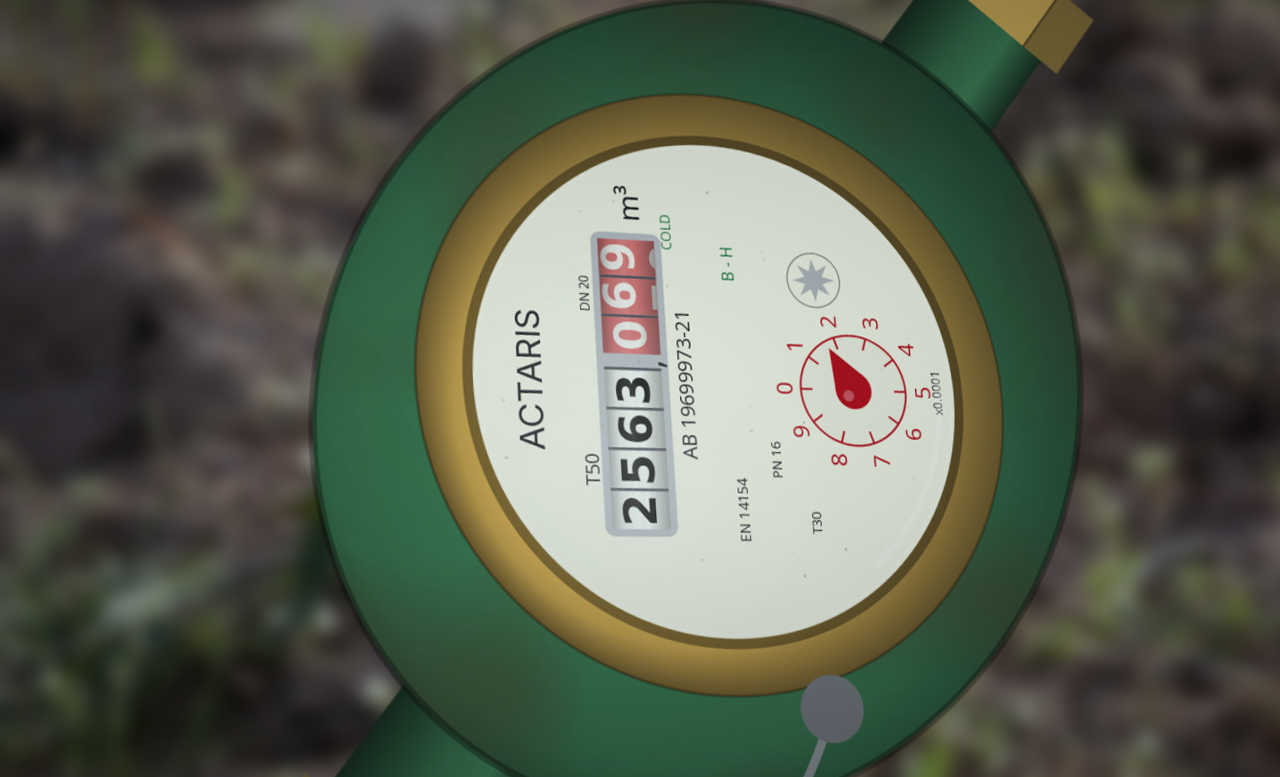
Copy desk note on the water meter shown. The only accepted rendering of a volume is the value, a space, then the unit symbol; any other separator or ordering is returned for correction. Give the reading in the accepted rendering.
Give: 2563.0691 m³
